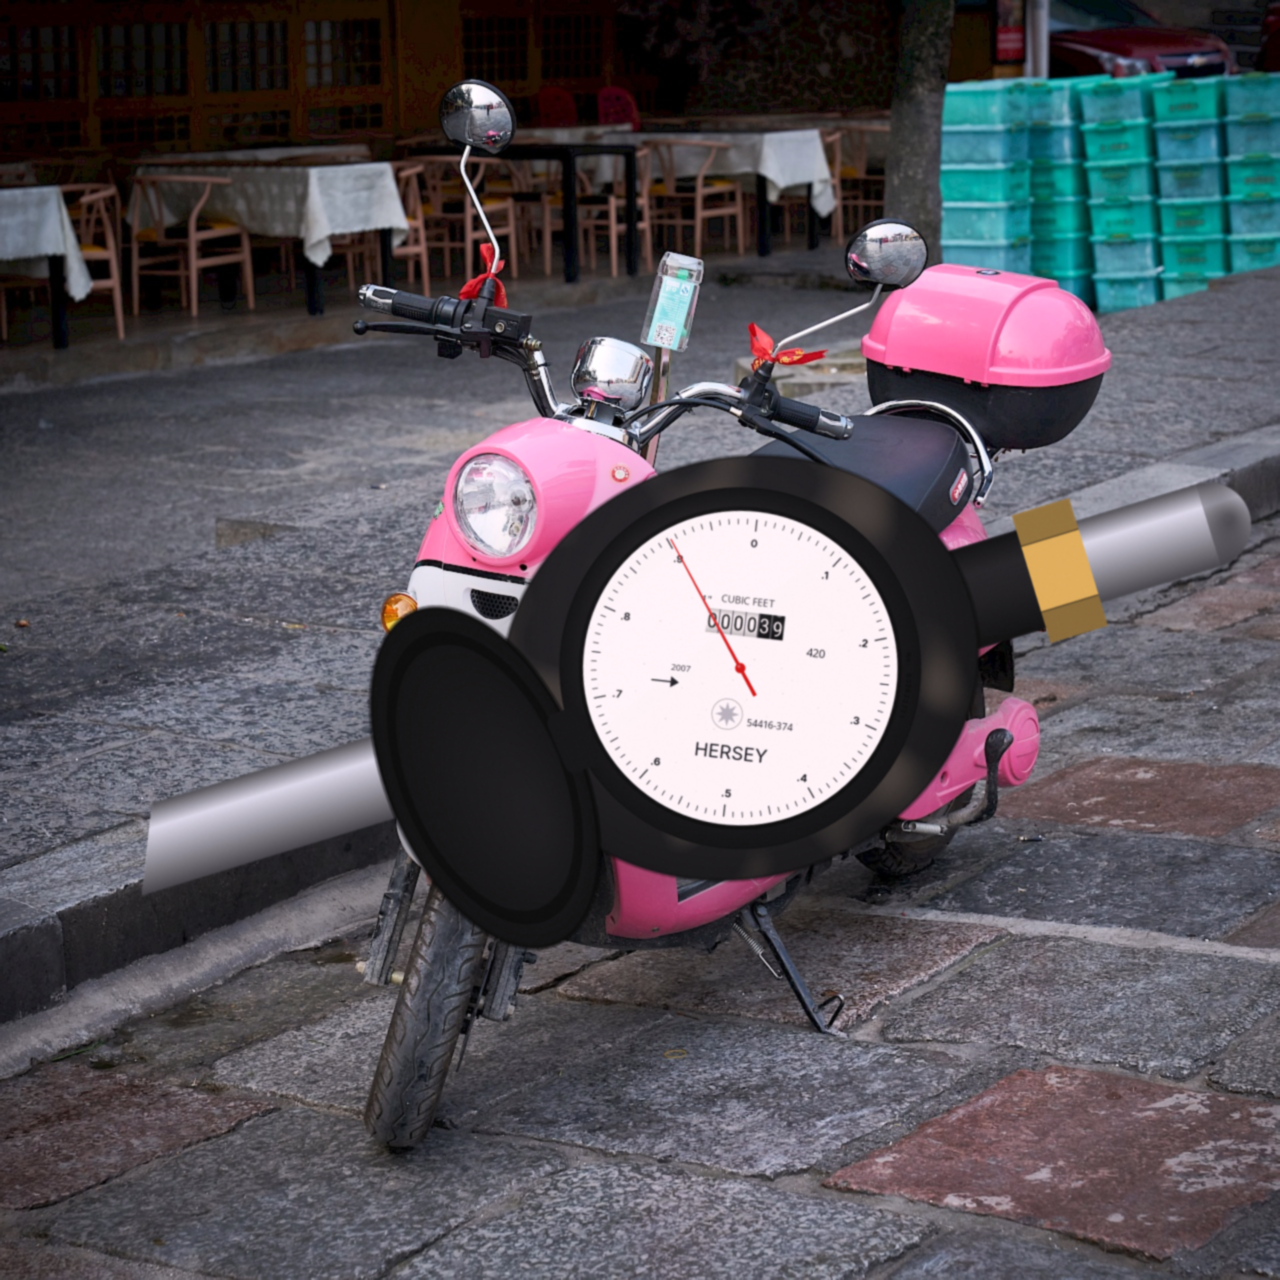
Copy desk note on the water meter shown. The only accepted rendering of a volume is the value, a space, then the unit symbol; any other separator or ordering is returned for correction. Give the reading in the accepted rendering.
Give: 38.90 ft³
